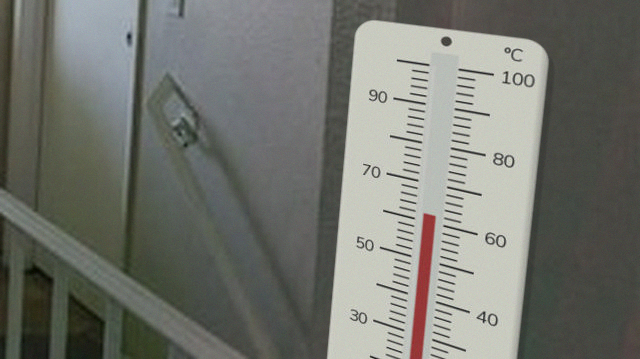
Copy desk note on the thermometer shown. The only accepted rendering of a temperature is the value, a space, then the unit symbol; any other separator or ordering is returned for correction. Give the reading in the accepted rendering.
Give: 62 °C
